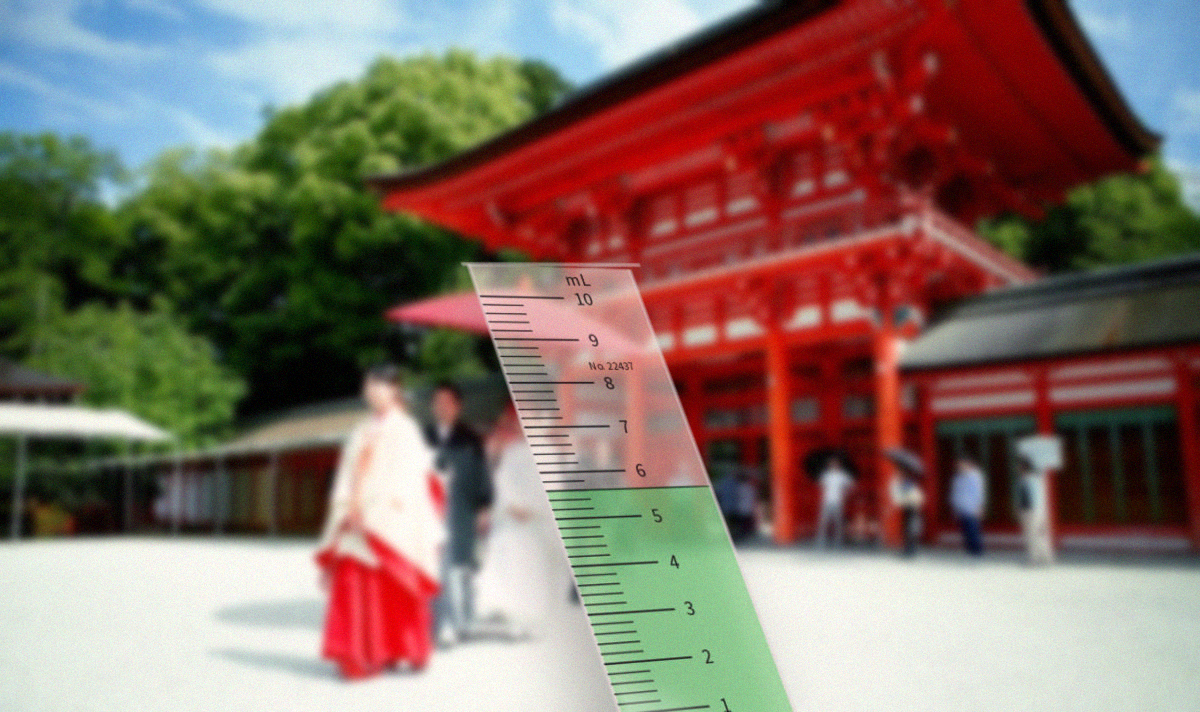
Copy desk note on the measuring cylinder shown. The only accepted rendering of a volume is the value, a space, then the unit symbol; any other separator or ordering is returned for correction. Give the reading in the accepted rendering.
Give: 5.6 mL
